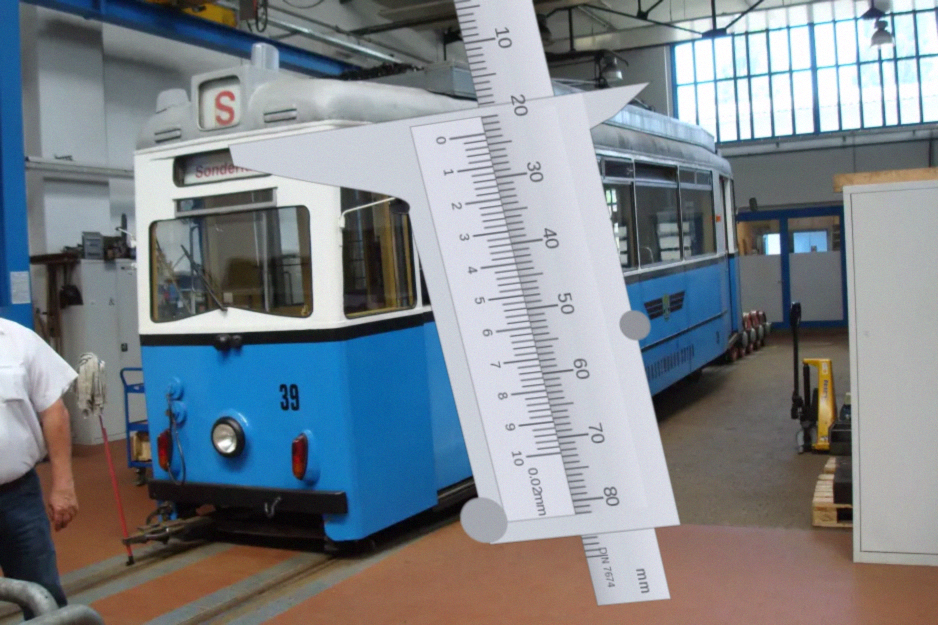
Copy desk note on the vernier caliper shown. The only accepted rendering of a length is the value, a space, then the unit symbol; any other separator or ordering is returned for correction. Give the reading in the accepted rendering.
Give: 23.4 mm
